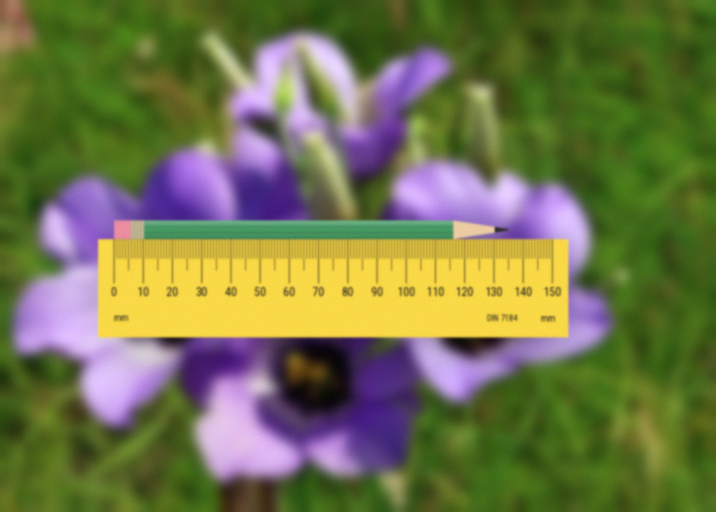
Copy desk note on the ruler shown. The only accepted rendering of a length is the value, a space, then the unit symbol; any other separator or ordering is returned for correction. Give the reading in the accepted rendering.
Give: 135 mm
